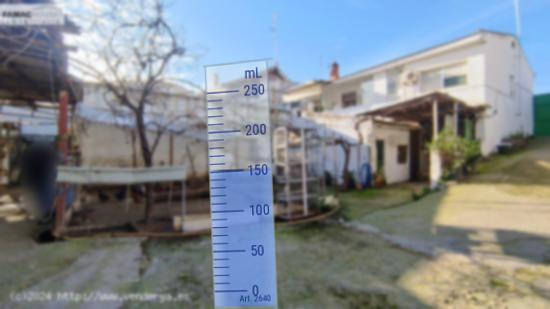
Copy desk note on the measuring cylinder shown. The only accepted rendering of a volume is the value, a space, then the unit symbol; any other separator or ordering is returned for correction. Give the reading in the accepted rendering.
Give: 150 mL
